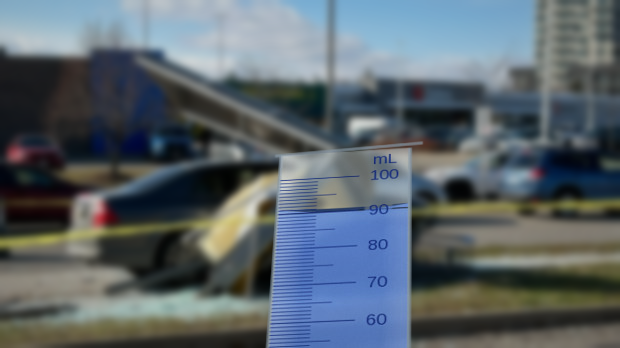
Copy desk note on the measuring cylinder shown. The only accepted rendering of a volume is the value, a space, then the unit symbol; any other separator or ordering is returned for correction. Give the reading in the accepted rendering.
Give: 90 mL
